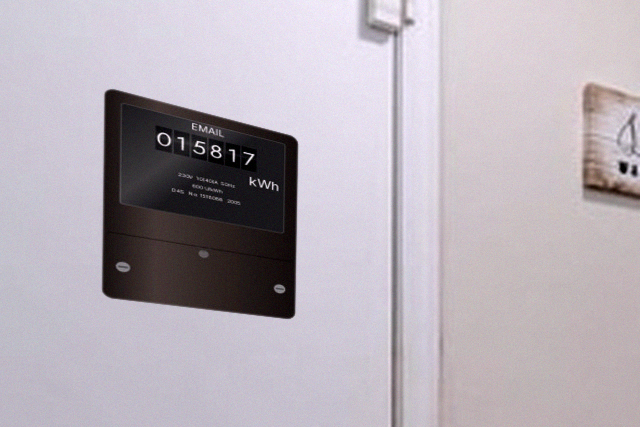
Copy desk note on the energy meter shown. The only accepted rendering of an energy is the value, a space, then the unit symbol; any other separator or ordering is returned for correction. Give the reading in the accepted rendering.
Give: 15817 kWh
